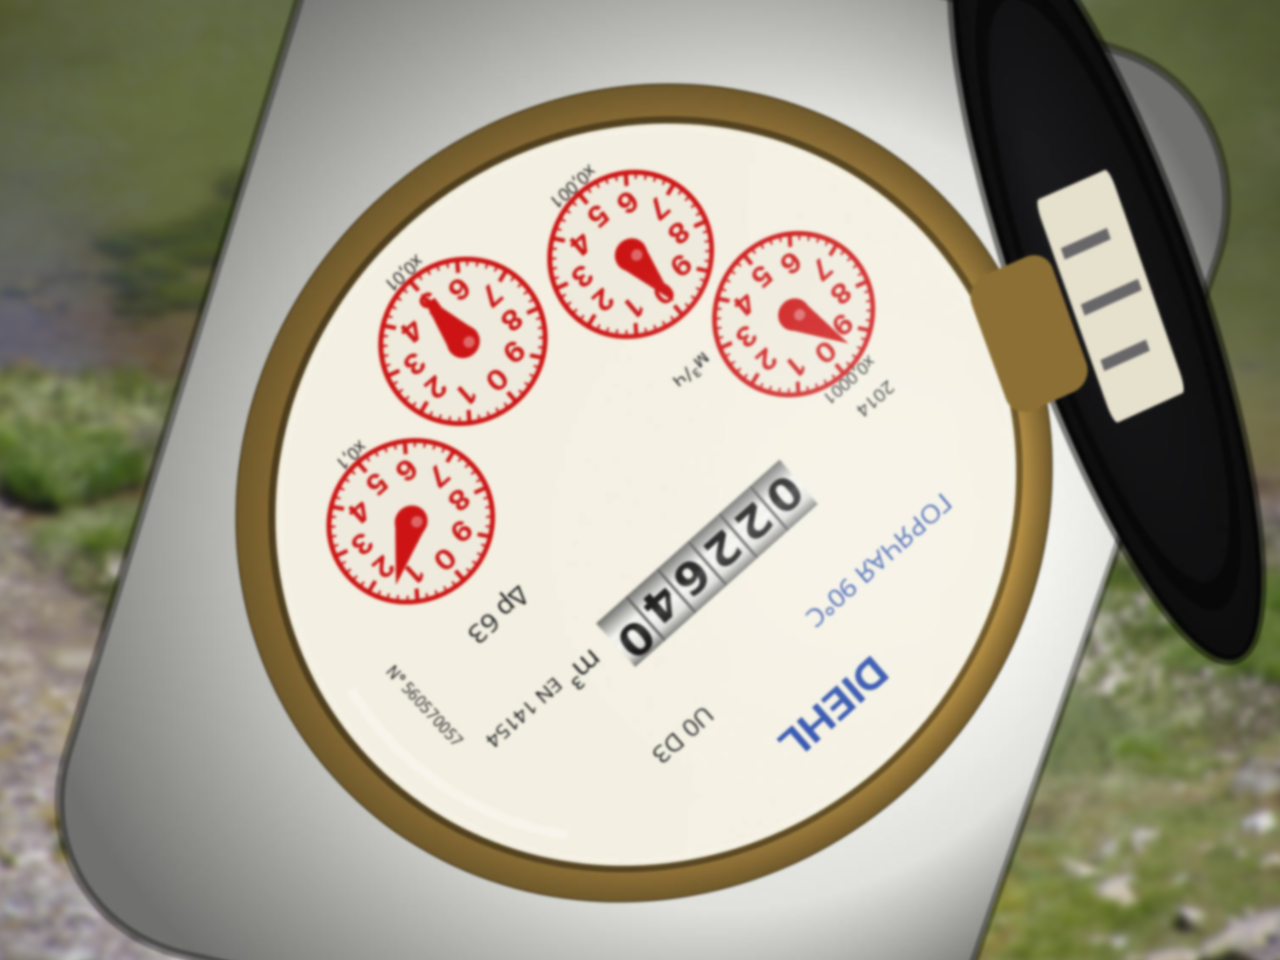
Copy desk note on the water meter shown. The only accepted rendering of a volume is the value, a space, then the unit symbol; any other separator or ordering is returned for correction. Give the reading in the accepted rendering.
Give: 22640.1499 m³
